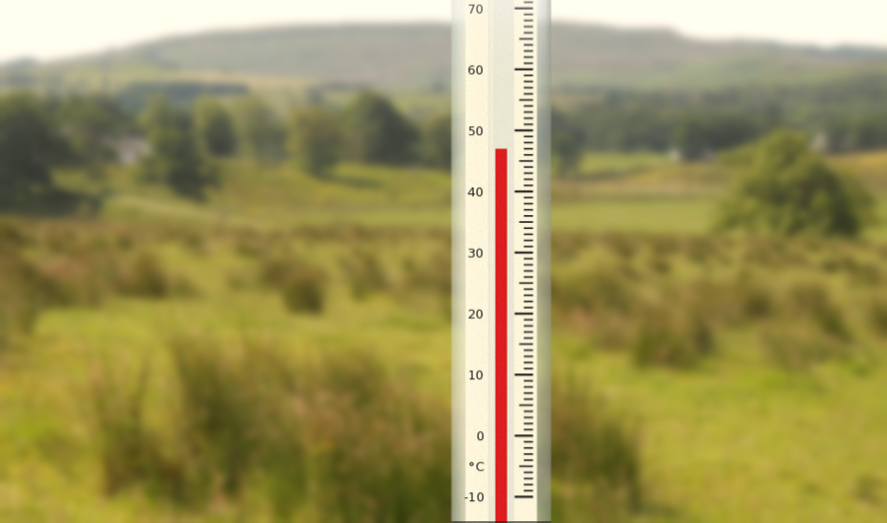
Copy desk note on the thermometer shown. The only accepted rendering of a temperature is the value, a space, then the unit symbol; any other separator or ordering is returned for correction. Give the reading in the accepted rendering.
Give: 47 °C
